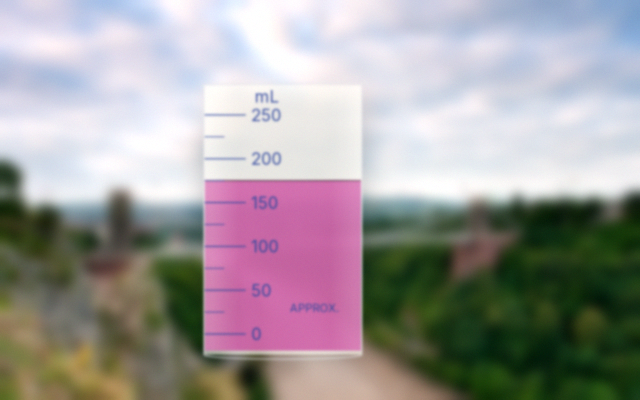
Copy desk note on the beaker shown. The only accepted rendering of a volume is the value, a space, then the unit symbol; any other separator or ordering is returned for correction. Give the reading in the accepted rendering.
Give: 175 mL
